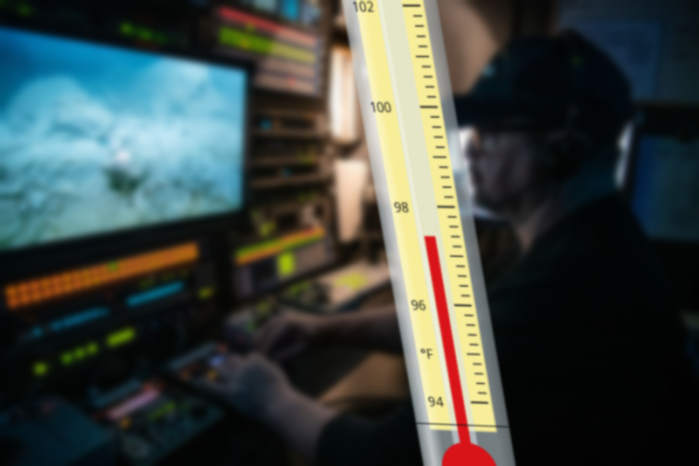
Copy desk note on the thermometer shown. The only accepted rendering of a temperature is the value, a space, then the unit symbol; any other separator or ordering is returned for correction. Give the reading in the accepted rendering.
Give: 97.4 °F
